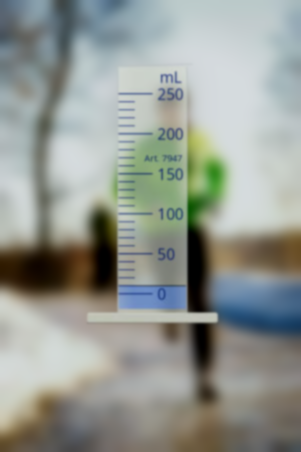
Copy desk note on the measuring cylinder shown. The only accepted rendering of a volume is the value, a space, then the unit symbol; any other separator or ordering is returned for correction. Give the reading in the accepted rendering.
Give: 10 mL
